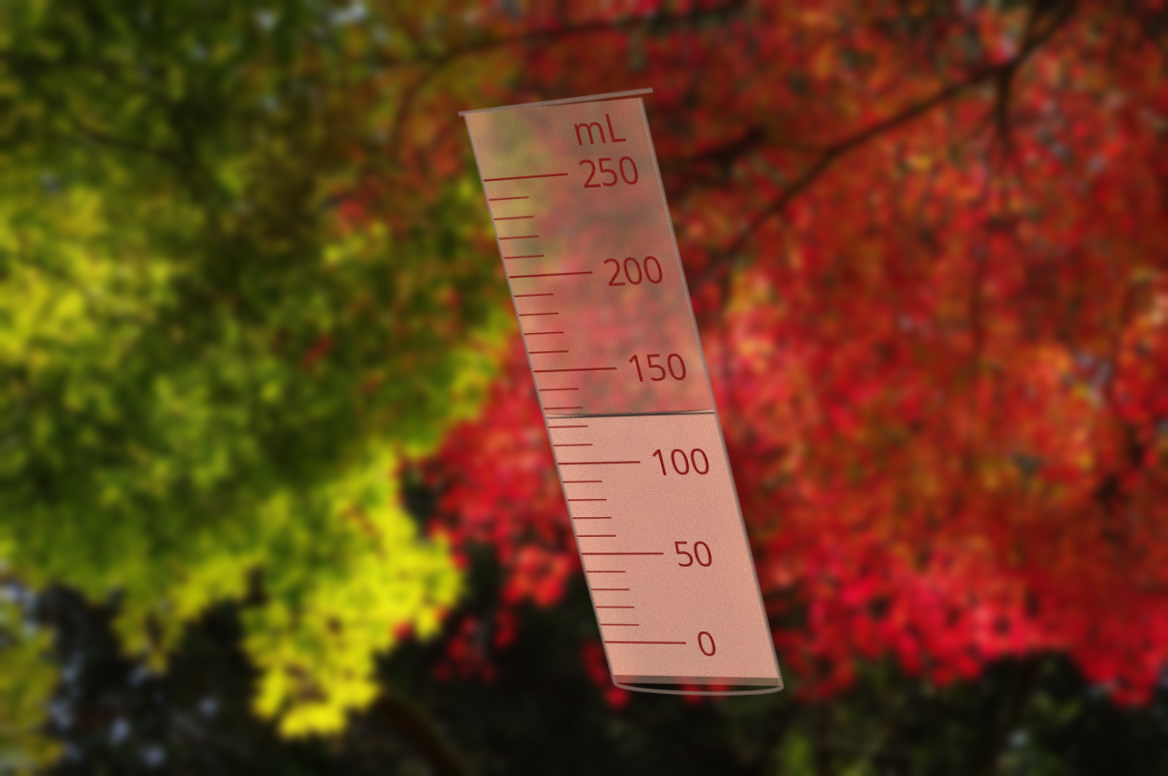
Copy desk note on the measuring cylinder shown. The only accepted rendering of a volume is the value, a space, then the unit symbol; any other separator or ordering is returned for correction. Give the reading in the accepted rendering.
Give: 125 mL
